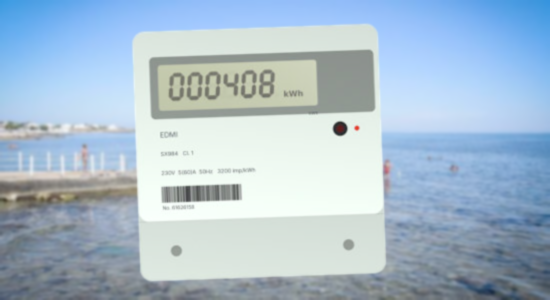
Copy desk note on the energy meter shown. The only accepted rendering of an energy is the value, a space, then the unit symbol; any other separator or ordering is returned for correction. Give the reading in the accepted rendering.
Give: 408 kWh
